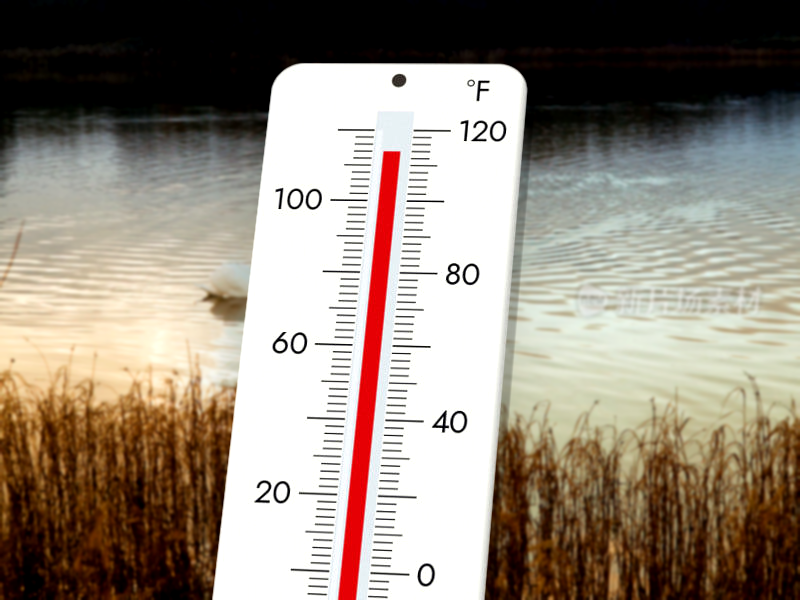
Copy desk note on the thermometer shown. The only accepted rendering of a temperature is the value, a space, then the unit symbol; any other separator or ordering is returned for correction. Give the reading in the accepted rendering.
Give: 114 °F
